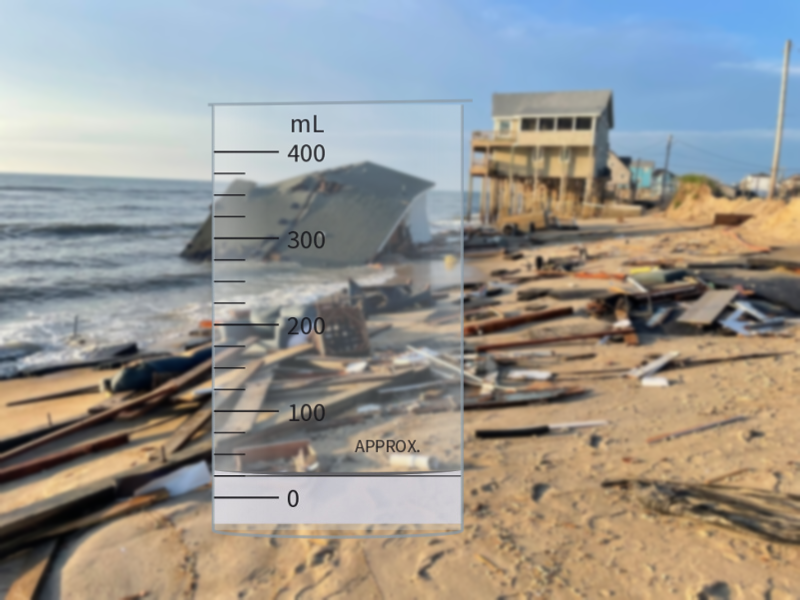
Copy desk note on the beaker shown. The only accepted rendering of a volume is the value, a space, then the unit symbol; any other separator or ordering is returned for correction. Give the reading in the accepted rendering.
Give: 25 mL
